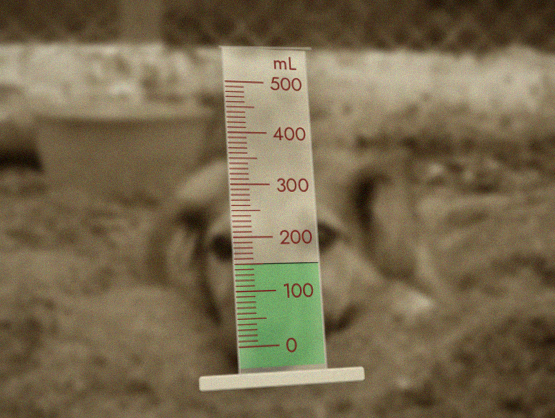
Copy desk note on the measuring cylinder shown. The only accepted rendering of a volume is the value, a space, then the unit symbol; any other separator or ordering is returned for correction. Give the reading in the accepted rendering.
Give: 150 mL
